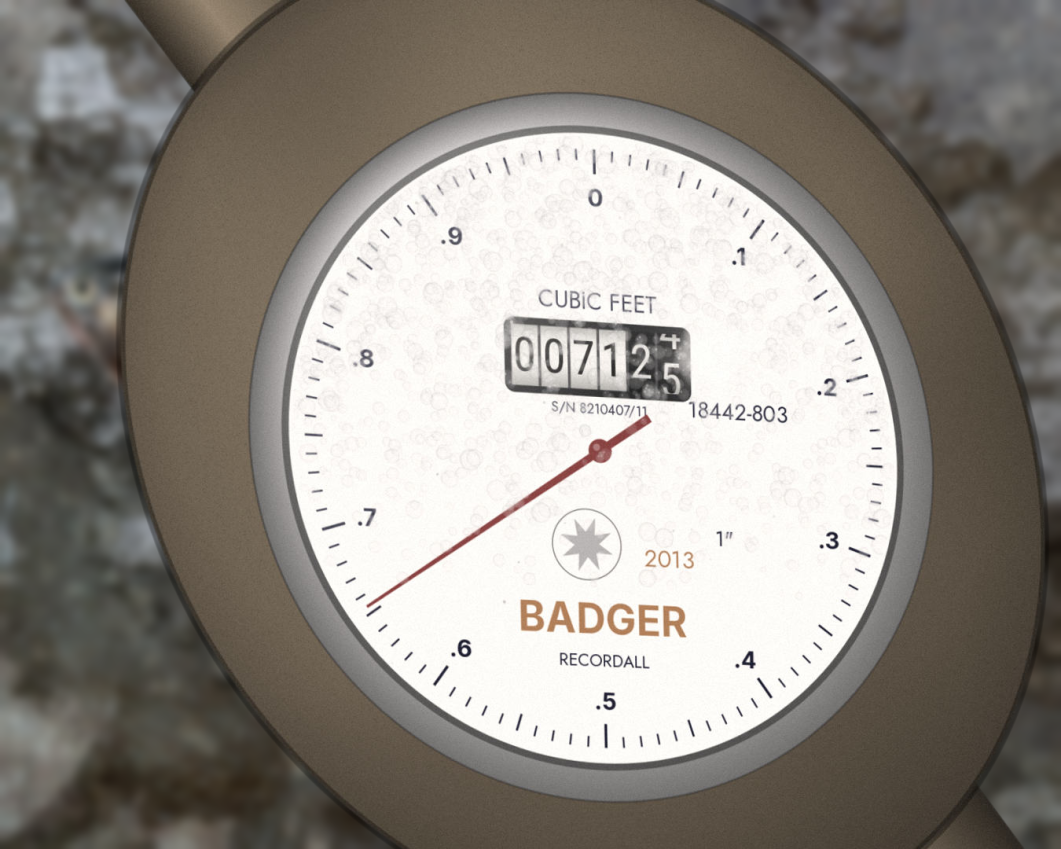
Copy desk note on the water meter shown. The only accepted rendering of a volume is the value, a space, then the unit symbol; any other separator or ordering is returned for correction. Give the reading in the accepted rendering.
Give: 7124.65 ft³
